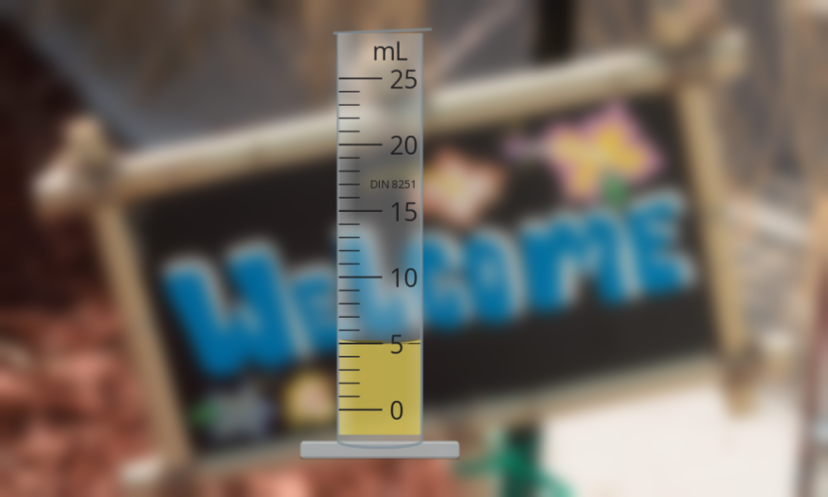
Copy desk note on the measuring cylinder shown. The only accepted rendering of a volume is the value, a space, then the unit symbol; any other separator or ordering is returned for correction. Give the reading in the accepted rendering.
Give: 5 mL
